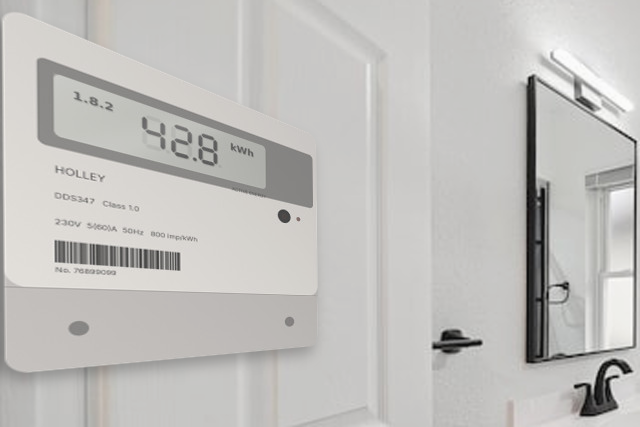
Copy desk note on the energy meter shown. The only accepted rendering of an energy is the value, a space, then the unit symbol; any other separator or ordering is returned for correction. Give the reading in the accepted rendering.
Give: 42.8 kWh
